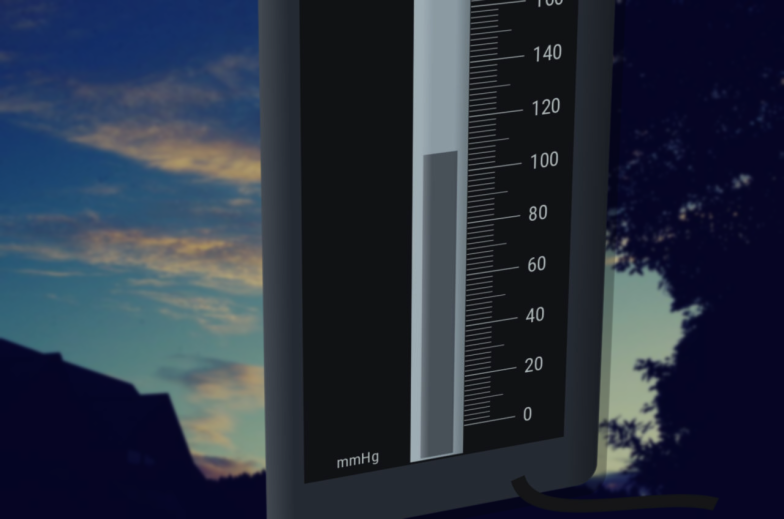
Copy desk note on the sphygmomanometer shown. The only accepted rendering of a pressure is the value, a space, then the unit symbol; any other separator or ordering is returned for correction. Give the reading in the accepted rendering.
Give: 108 mmHg
